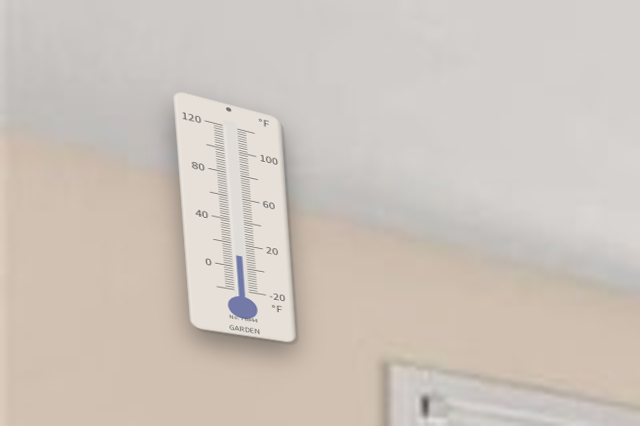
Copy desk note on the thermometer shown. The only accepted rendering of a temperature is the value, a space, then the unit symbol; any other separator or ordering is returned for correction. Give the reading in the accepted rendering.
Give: 10 °F
